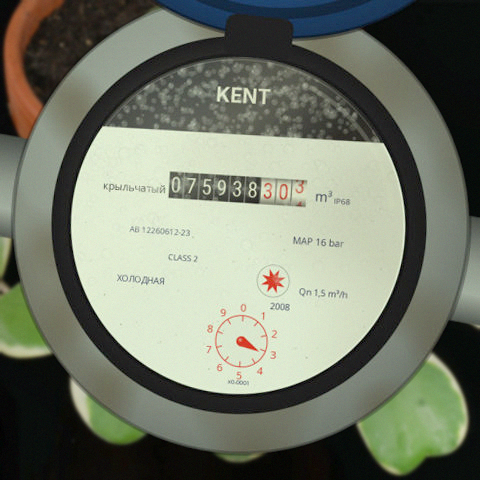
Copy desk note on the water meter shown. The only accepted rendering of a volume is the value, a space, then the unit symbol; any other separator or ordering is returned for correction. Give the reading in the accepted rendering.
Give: 75938.3033 m³
